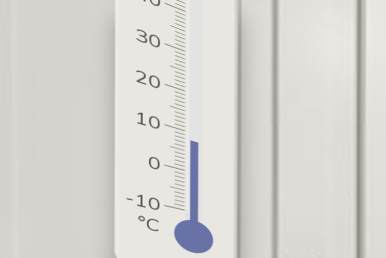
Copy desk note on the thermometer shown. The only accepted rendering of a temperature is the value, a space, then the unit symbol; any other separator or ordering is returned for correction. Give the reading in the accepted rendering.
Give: 8 °C
